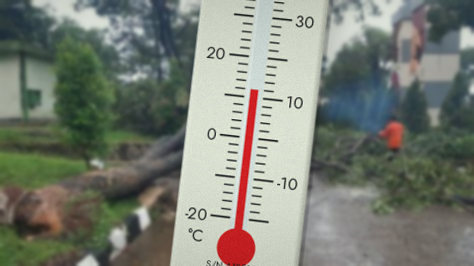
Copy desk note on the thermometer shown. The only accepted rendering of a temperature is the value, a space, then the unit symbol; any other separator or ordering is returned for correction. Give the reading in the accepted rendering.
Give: 12 °C
